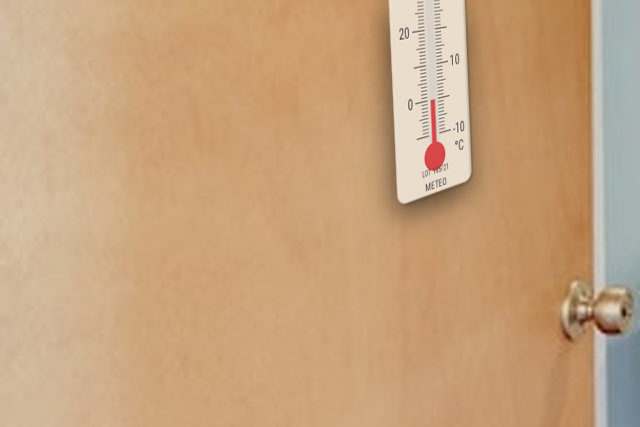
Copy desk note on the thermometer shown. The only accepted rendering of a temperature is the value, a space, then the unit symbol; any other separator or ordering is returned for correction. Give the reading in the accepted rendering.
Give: 0 °C
